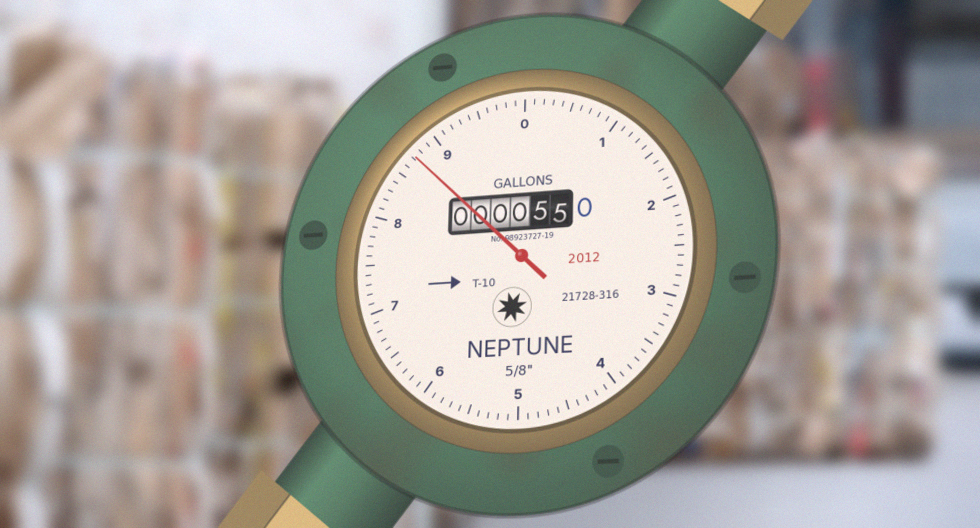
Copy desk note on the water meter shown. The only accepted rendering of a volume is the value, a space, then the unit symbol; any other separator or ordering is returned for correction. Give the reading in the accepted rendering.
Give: 548.7 gal
